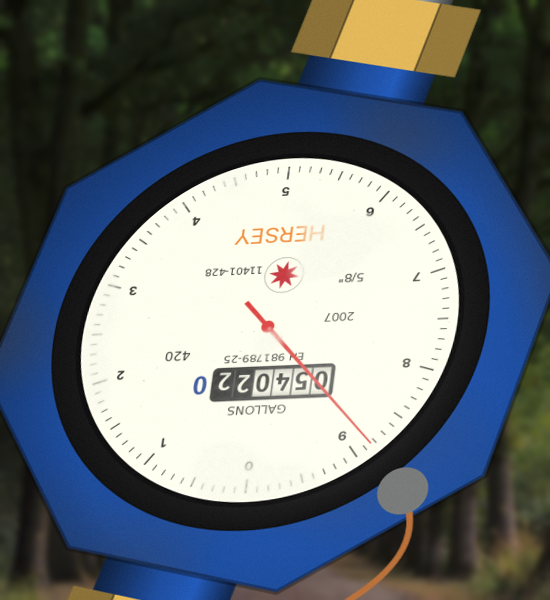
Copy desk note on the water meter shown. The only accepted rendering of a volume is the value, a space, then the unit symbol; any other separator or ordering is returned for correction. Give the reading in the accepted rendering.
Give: 540218.8 gal
